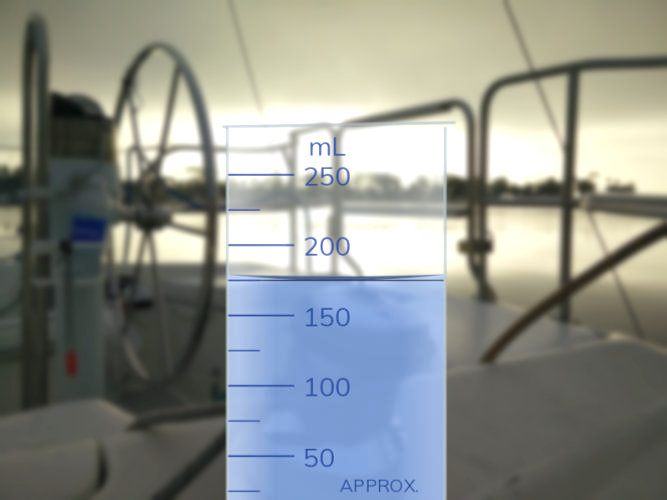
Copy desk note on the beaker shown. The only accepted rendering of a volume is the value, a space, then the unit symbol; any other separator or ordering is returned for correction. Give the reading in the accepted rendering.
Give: 175 mL
